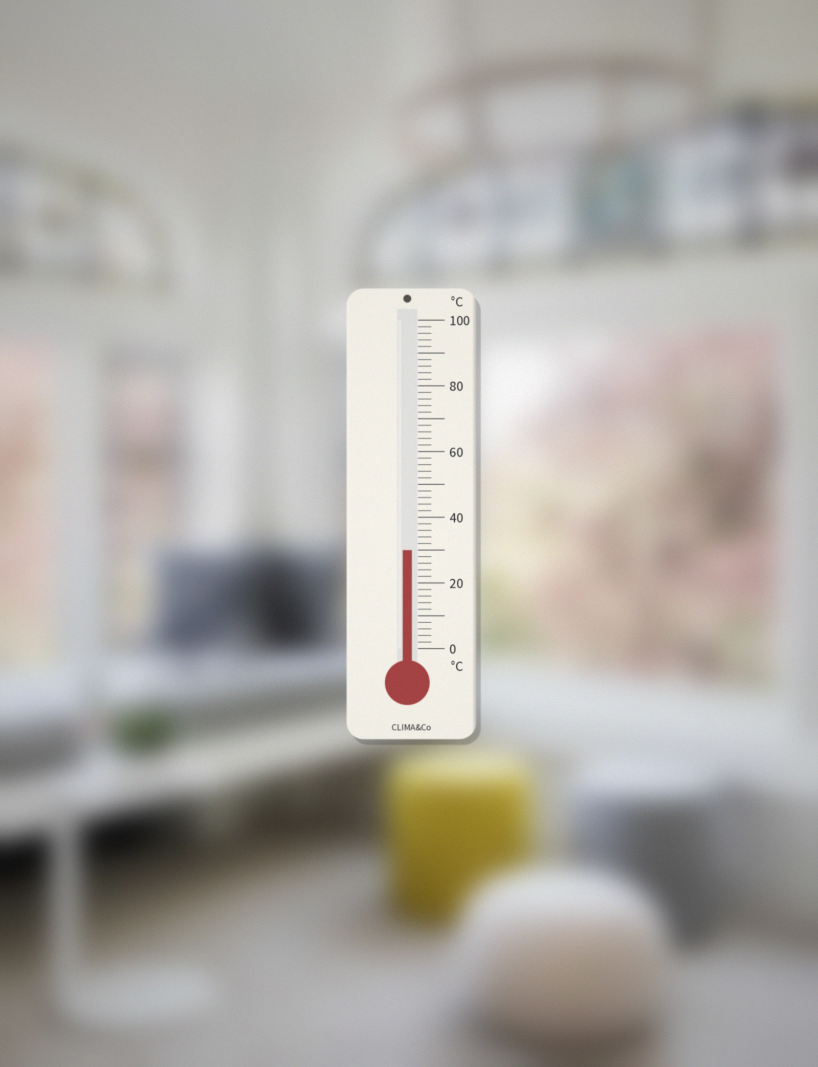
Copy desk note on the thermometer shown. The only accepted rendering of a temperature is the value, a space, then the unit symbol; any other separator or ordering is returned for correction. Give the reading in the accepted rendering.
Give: 30 °C
